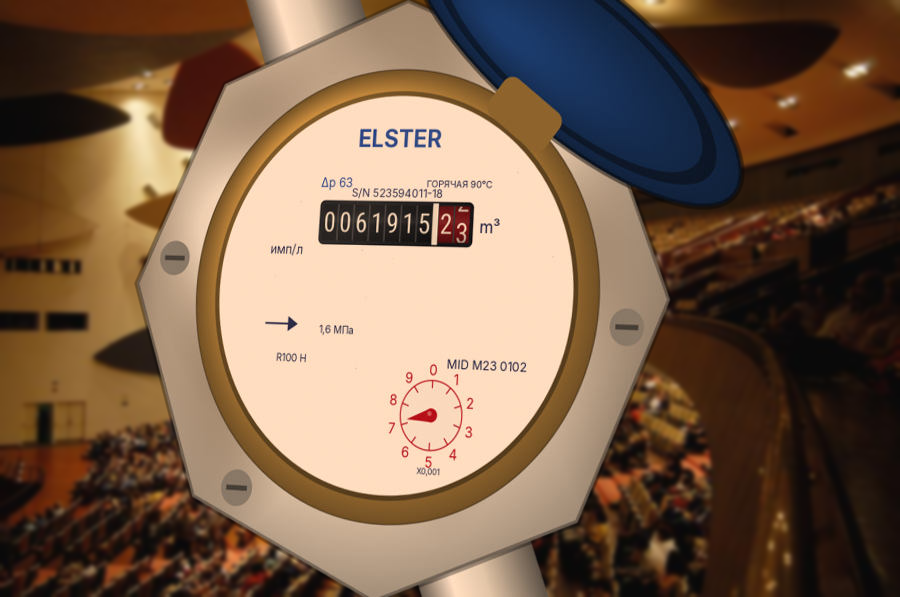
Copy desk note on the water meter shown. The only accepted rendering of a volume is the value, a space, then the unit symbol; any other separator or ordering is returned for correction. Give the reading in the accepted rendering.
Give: 61915.227 m³
